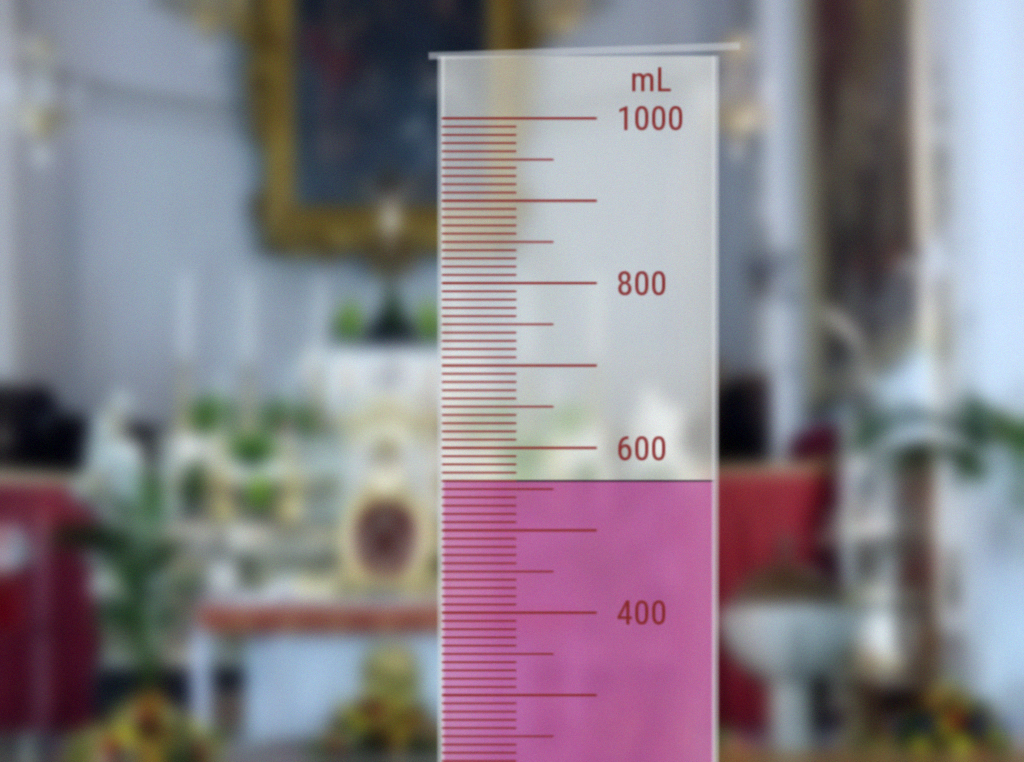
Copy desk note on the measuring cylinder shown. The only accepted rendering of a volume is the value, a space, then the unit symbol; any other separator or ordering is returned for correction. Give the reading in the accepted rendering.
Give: 560 mL
